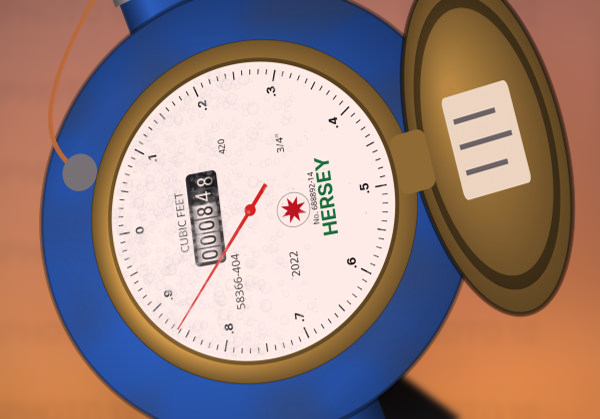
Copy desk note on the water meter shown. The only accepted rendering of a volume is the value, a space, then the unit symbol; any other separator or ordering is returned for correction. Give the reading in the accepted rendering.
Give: 847.86 ft³
